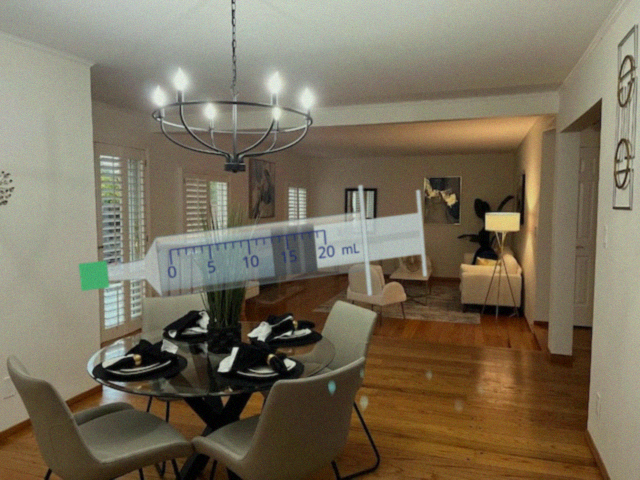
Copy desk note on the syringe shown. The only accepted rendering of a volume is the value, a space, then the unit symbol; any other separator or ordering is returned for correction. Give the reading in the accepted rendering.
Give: 13 mL
